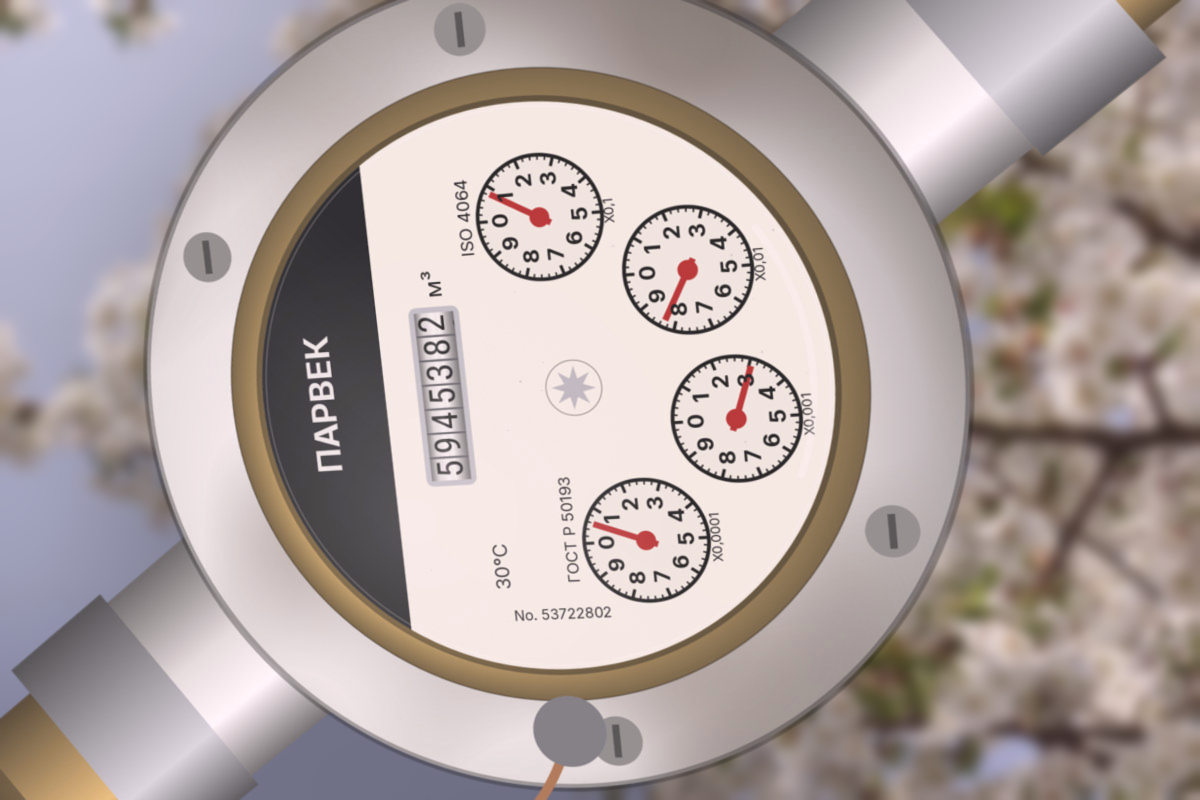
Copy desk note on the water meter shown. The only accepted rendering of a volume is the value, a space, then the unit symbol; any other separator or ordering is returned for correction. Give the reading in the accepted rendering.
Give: 5945382.0830 m³
